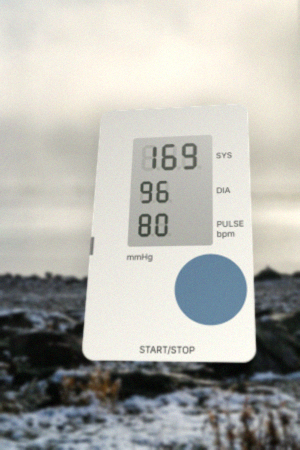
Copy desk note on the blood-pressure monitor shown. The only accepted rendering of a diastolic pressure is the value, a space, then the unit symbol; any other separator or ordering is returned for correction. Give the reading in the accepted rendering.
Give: 96 mmHg
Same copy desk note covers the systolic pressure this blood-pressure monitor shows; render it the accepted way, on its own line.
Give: 169 mmHg
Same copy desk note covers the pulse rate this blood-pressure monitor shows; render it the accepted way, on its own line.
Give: 80 bpm
